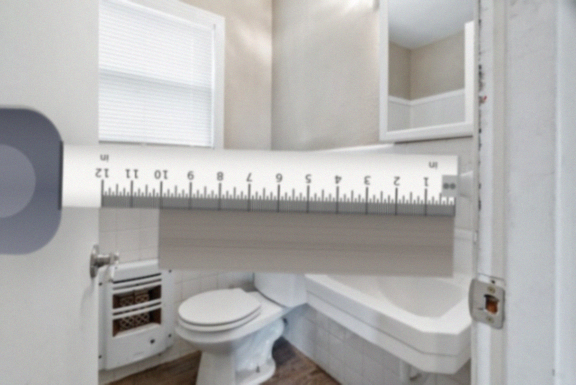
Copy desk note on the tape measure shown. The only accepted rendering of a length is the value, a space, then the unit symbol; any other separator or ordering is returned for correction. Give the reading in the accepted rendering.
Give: 10 in
